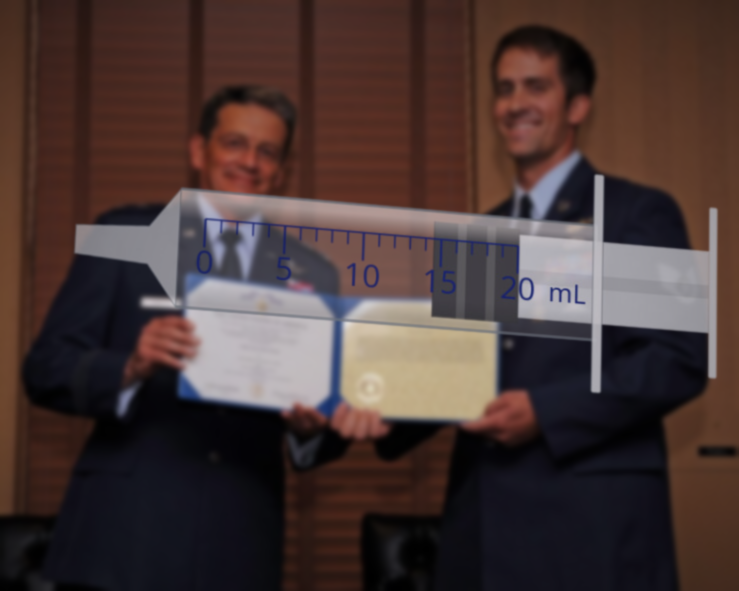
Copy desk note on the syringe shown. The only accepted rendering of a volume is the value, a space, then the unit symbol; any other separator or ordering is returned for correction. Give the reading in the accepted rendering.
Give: 14.5 mL
